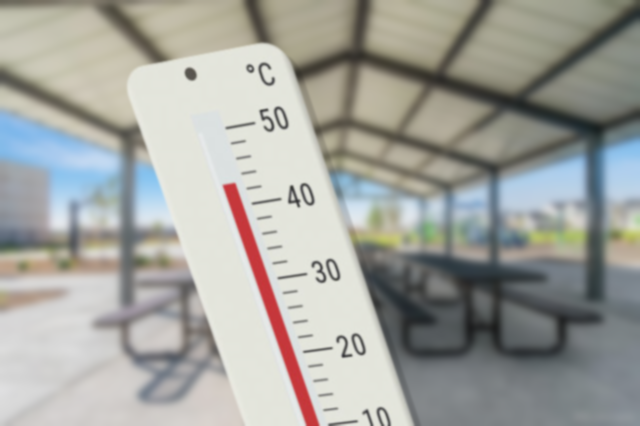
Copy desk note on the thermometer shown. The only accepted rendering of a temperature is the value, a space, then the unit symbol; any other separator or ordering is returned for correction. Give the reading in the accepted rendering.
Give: 43 °C
